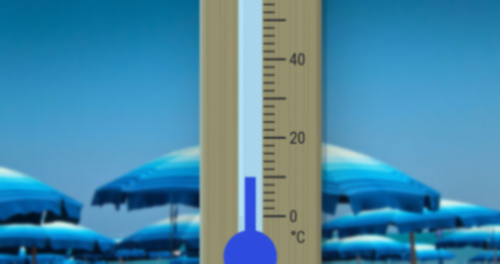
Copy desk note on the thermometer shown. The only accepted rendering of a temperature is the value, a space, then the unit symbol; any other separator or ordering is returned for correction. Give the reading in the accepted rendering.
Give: 10 °C
